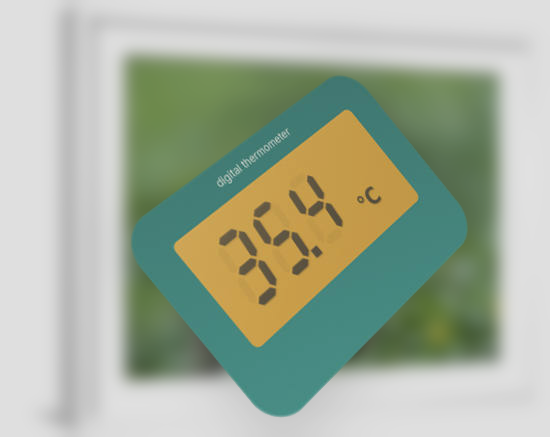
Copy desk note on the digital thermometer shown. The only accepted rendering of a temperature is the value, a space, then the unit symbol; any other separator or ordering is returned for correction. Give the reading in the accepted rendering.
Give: 35.4 °C
